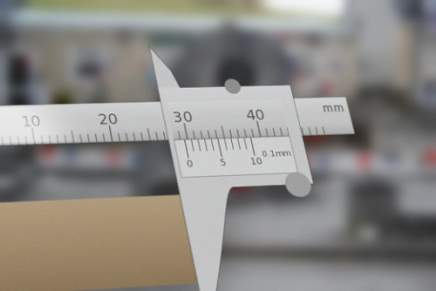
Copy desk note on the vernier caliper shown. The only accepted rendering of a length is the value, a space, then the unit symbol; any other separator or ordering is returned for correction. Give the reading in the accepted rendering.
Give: 29.6 mm
